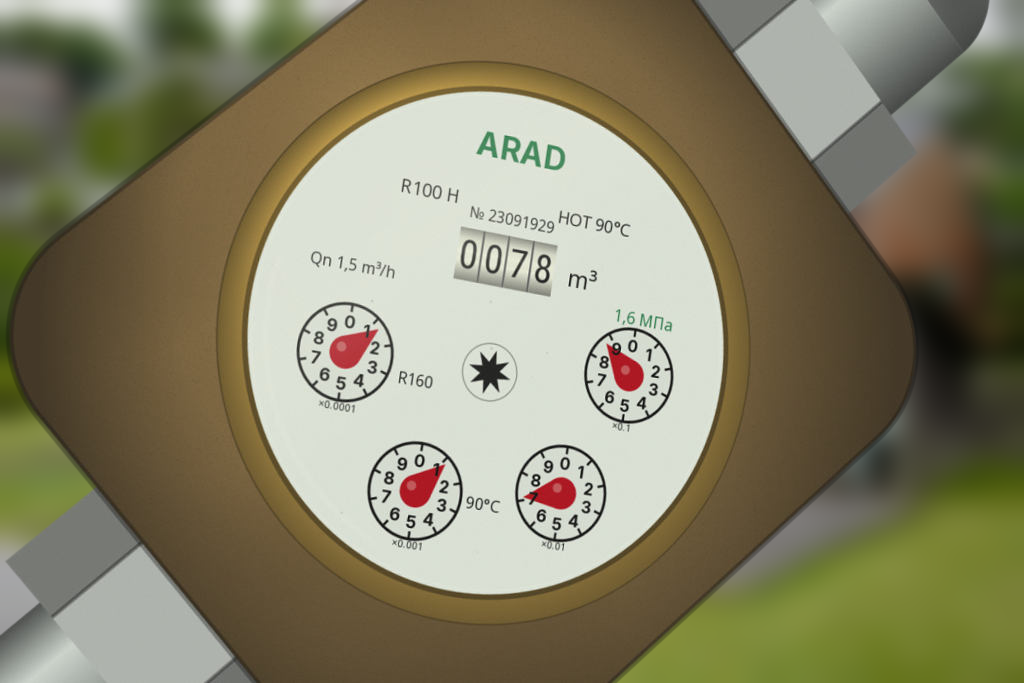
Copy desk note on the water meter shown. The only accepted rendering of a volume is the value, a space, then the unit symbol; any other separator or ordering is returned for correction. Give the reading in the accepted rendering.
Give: 78.8711 m³
